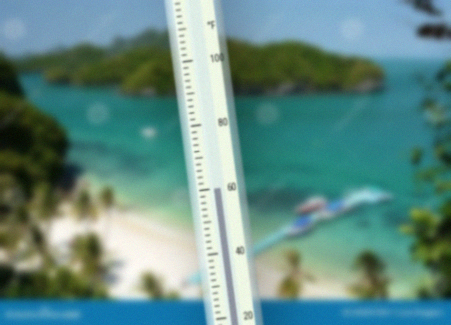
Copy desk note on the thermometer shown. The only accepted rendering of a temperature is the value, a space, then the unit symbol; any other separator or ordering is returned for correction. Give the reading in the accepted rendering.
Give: 60 °F
